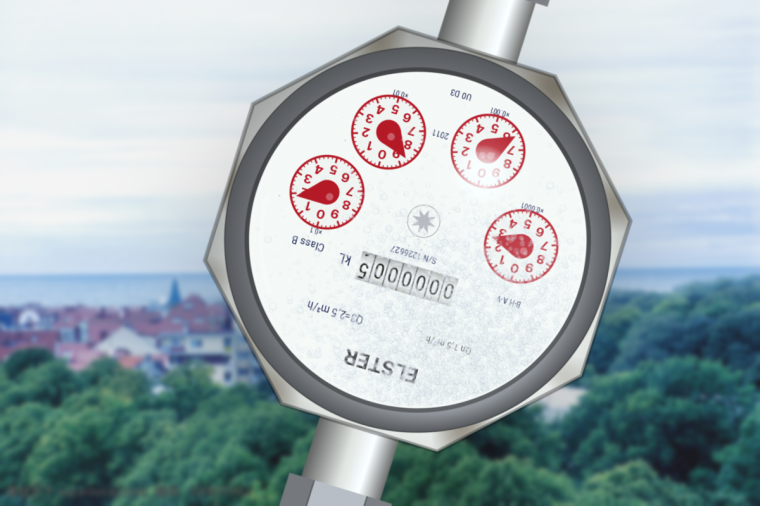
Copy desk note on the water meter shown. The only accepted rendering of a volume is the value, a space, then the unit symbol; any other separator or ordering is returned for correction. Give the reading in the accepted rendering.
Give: 5.1862 kL
